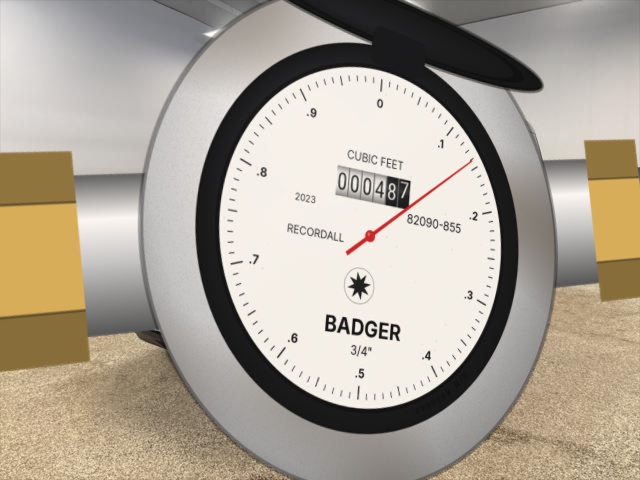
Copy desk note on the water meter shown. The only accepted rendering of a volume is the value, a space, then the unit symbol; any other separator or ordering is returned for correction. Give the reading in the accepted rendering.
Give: 487.14 ft³
